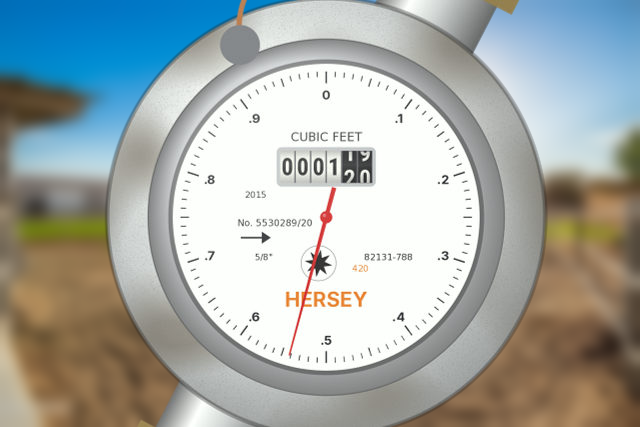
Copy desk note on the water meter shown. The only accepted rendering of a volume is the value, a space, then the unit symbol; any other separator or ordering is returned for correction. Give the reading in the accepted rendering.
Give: 119.54 ft³
